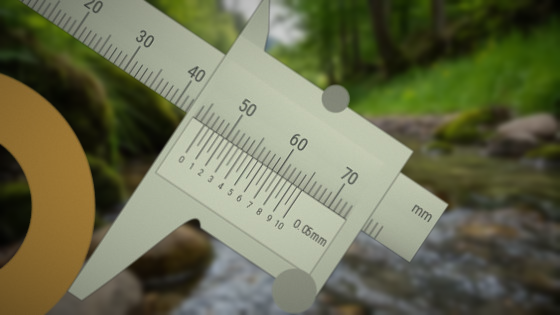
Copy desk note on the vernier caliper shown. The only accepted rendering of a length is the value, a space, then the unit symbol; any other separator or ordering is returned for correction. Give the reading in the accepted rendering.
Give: 45.8 mm
